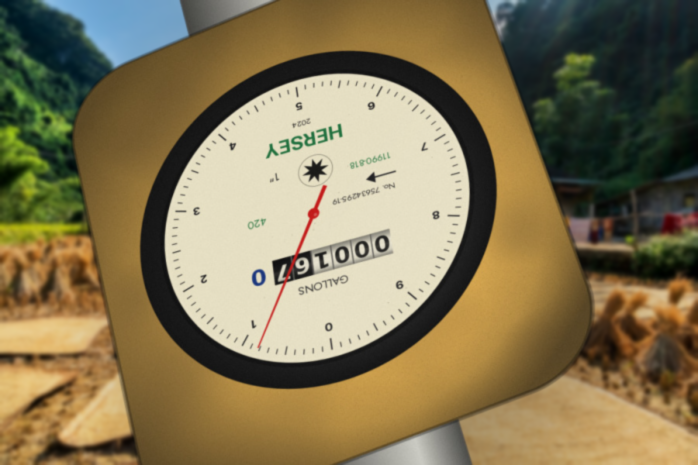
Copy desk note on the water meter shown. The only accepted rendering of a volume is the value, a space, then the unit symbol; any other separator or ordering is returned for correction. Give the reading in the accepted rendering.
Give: 1670.8 gal
